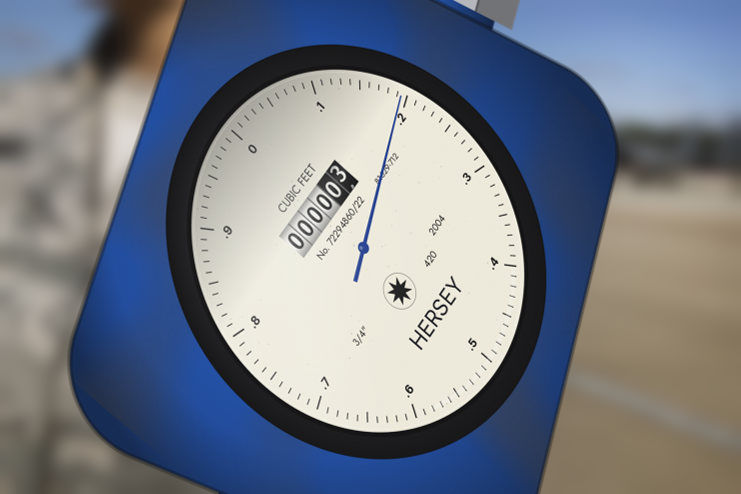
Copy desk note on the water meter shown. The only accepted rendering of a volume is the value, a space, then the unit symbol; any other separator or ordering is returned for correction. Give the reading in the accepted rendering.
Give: 3.19 ft³
